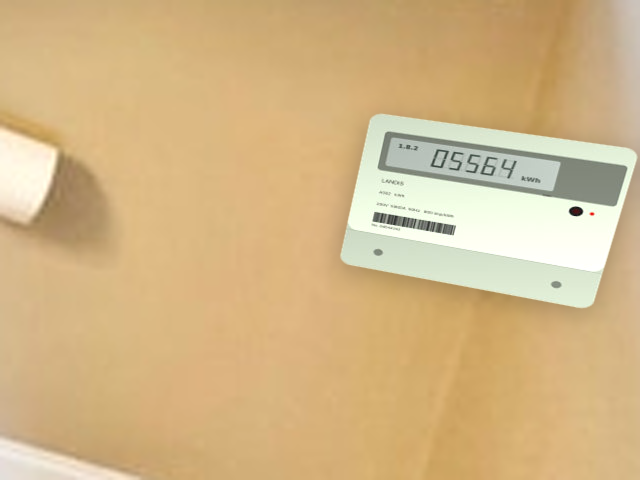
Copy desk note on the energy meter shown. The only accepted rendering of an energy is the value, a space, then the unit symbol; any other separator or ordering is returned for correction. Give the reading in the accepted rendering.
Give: 5564 kWh
